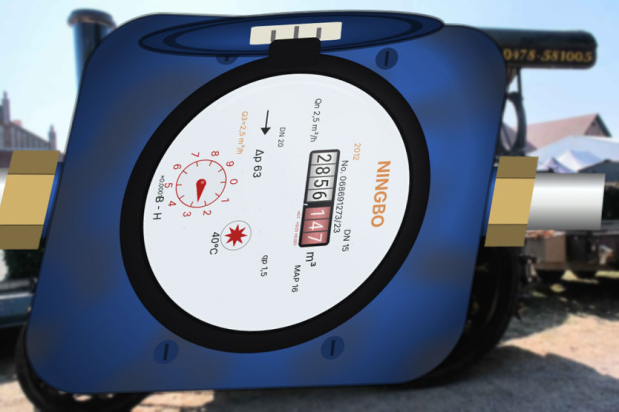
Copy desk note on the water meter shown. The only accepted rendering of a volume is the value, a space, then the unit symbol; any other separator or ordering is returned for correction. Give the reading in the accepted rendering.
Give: 2856.1472 m³
